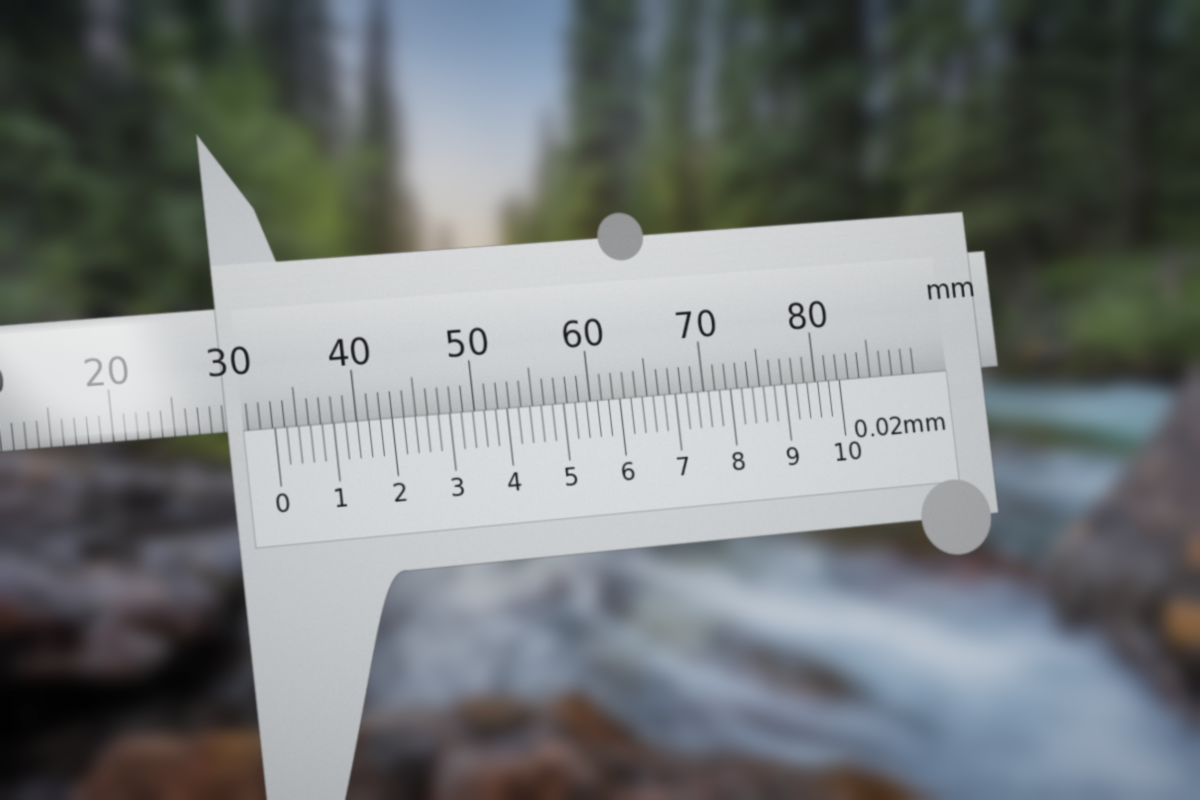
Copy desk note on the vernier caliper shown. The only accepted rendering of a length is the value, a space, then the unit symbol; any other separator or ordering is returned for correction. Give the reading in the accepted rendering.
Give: 33.2 mm
